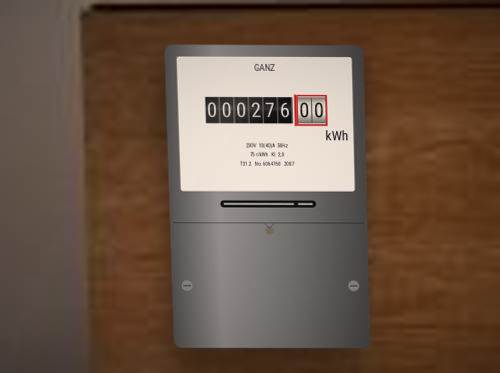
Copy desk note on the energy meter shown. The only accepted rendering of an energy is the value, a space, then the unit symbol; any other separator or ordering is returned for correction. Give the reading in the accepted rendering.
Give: 276.00 kWh
